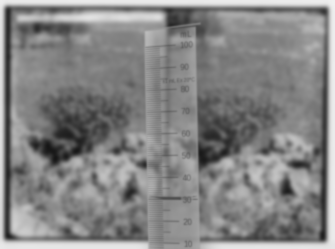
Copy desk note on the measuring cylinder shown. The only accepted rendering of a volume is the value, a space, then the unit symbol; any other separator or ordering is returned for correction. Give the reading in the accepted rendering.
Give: 30 mL
